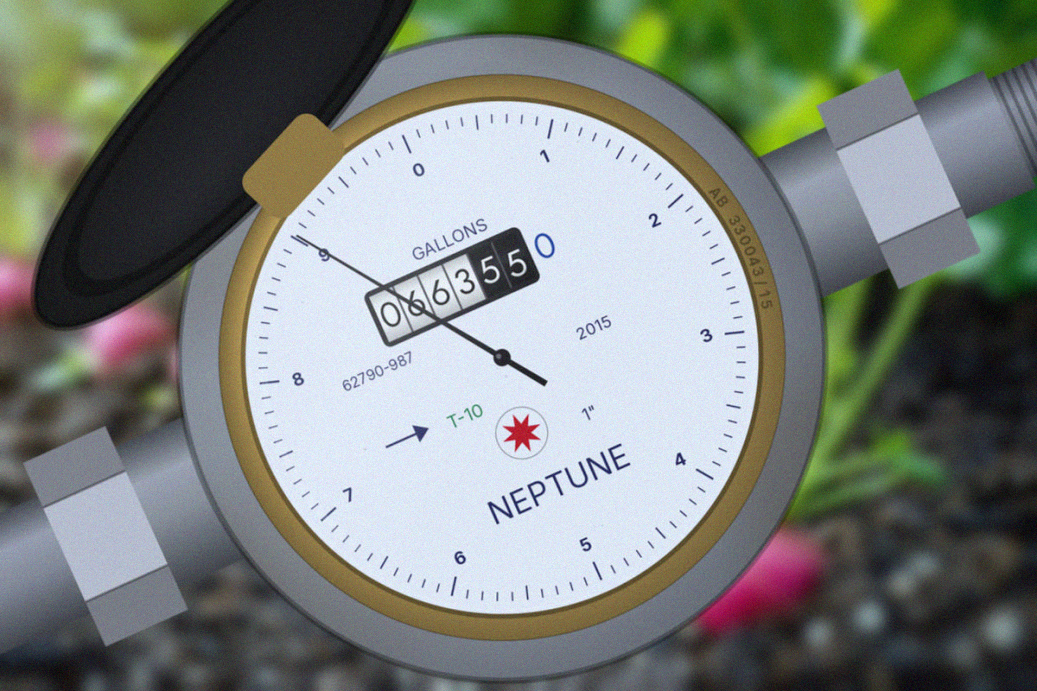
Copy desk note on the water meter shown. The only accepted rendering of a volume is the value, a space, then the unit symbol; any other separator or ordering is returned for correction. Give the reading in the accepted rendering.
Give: 663549.0 gal
